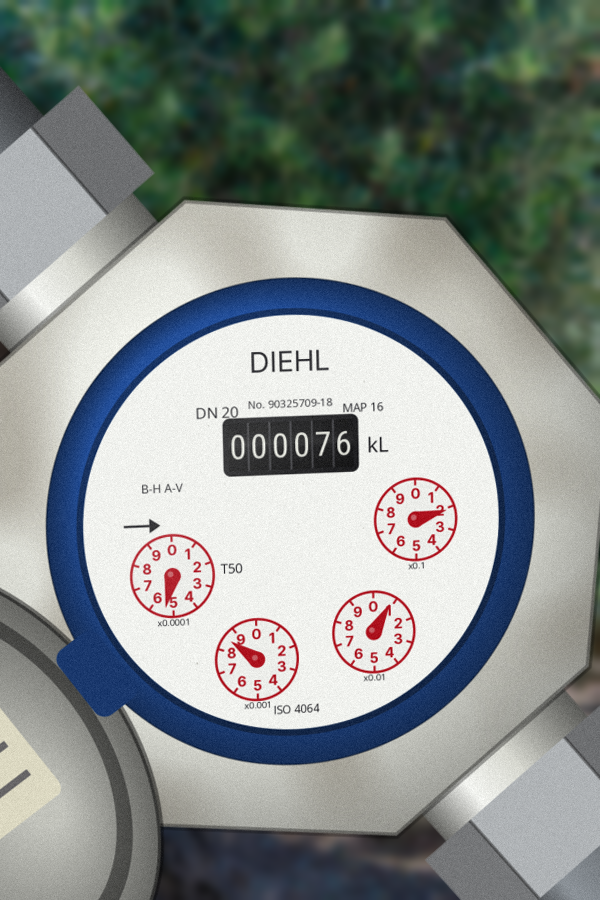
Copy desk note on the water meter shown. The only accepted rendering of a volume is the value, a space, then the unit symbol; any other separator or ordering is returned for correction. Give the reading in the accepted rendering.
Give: 76.2085 kL
